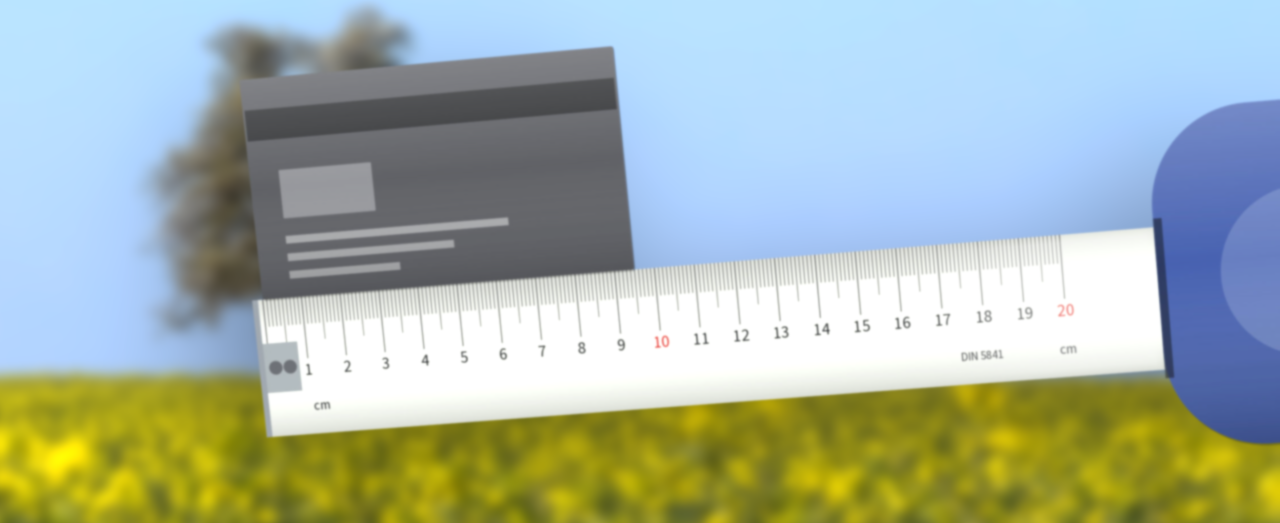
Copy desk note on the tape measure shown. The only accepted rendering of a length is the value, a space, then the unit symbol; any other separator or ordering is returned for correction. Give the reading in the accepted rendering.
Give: 9.5 cm
